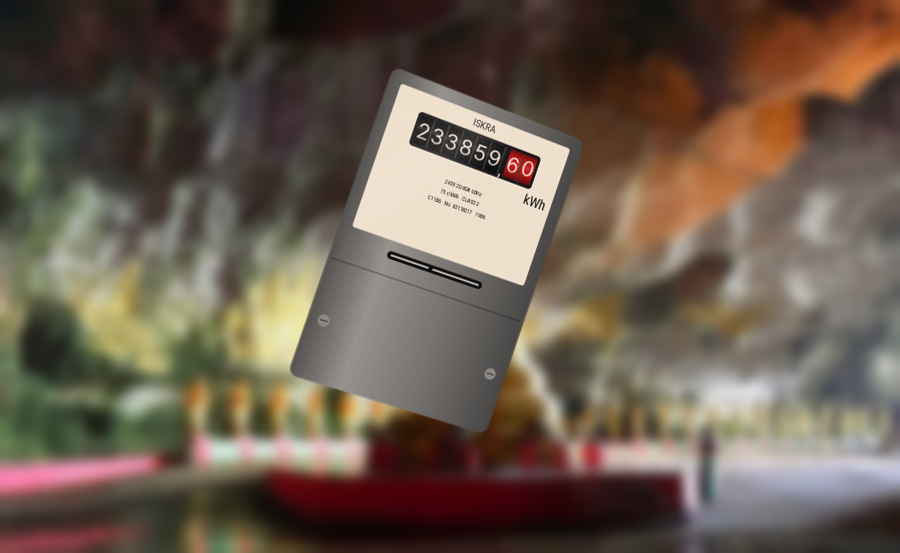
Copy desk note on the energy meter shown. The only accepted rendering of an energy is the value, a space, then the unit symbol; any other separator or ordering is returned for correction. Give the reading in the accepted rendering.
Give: 233859.60 kWh
